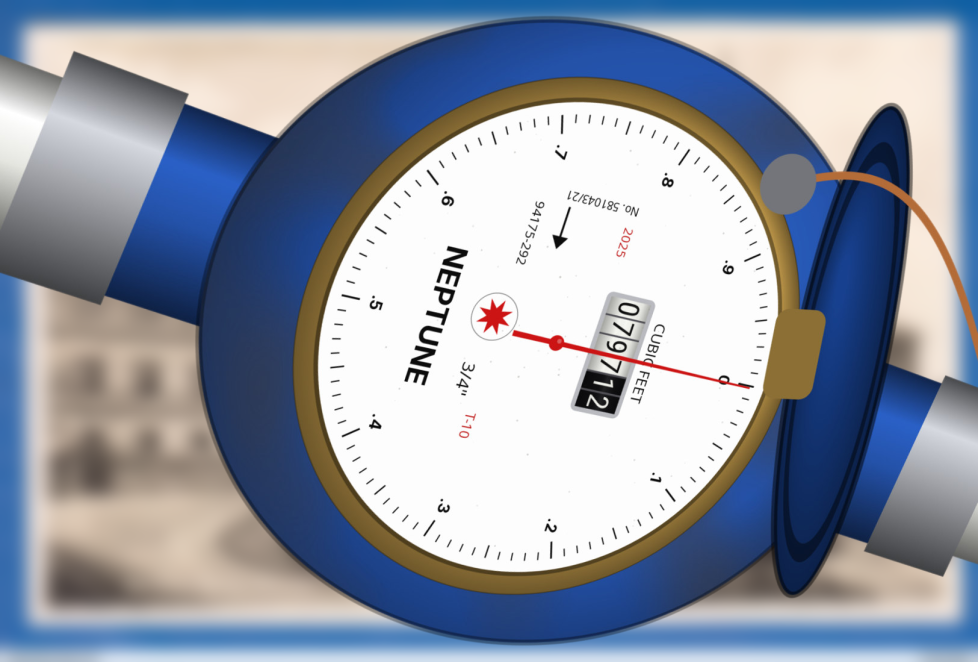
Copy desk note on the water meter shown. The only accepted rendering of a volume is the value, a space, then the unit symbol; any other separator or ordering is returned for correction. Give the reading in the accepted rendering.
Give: 79712.00 ft³
